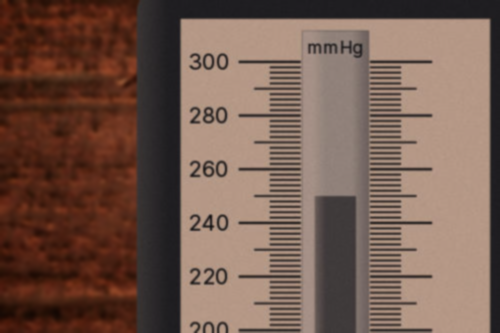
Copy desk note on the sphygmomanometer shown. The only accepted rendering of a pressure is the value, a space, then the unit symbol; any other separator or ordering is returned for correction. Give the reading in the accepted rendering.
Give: 250 mmHg
